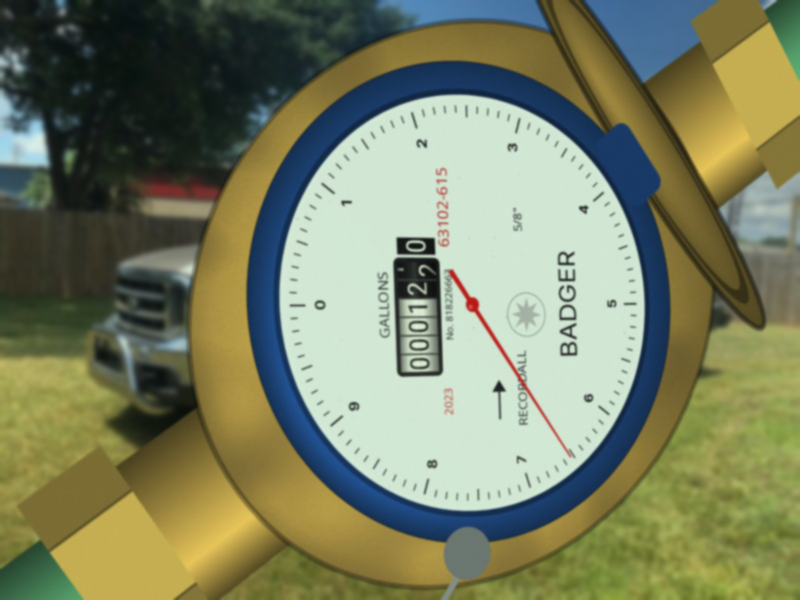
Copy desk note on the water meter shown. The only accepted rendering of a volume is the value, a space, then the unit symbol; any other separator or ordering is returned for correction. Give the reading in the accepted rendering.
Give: 1216.5 gal
